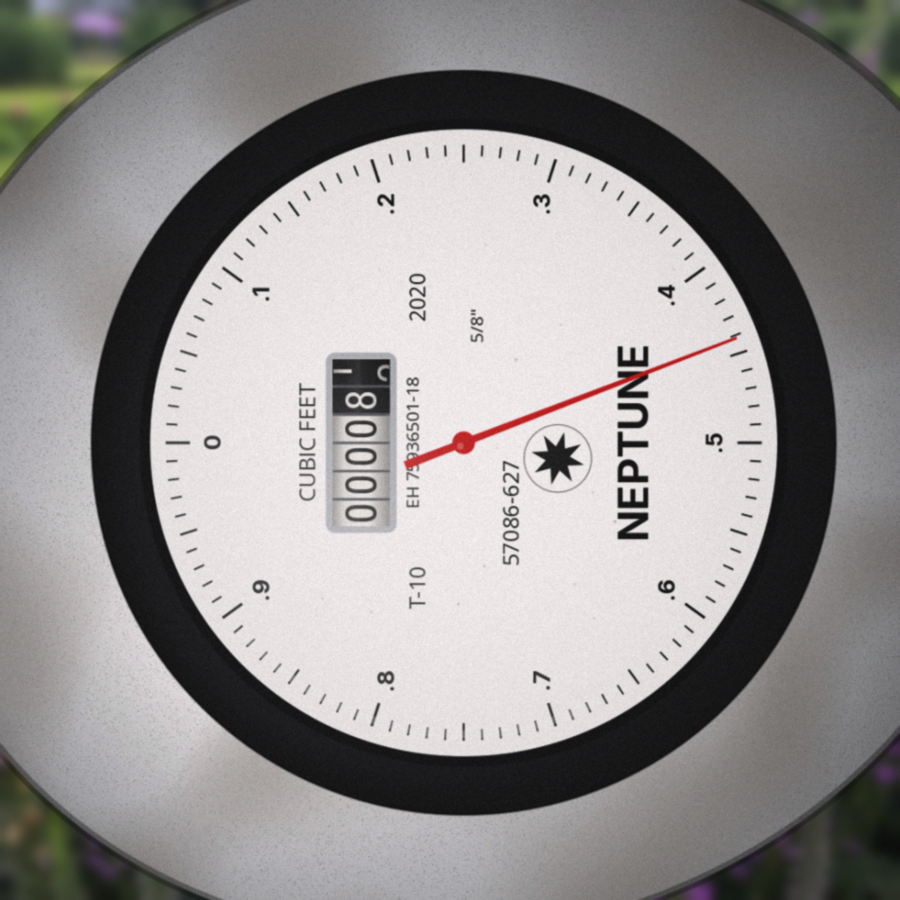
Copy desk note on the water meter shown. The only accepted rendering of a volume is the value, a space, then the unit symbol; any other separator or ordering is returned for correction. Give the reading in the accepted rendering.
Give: 81.44 ft³
